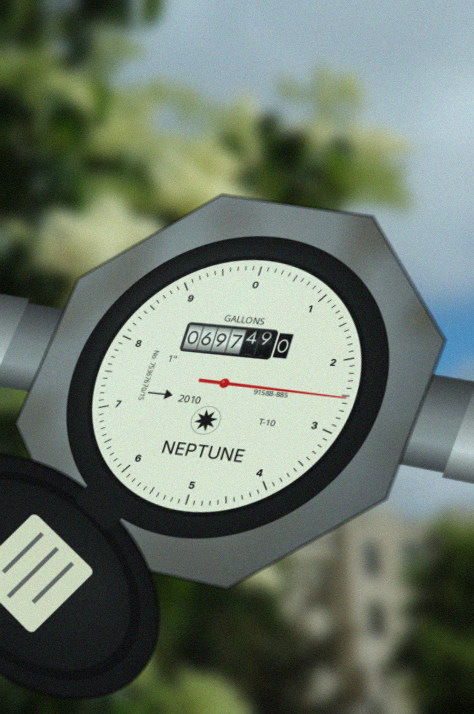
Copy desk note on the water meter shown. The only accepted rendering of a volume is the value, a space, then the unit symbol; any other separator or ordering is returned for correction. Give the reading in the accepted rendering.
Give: 697492.5 gal
